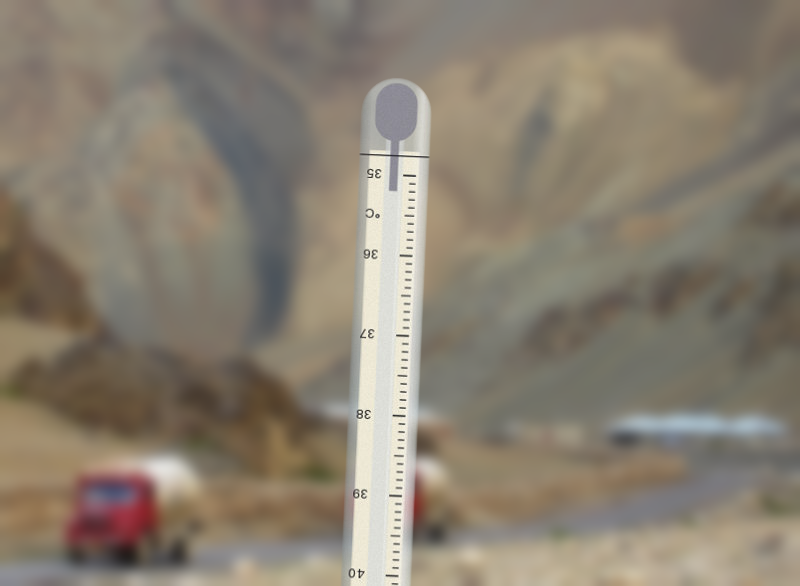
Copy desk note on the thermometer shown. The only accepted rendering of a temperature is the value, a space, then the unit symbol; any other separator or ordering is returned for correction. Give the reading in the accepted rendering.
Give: 35.2 °C
